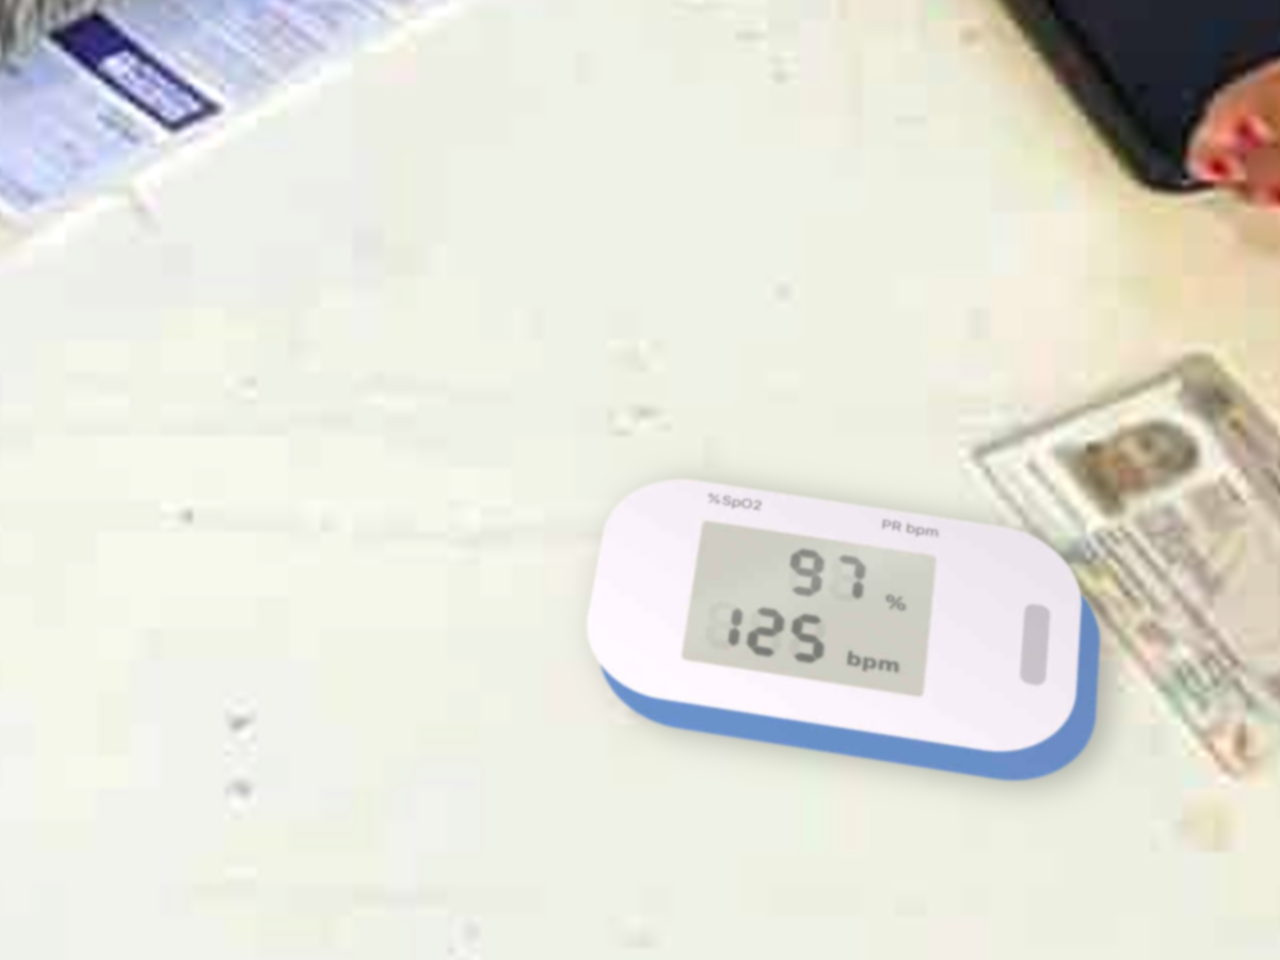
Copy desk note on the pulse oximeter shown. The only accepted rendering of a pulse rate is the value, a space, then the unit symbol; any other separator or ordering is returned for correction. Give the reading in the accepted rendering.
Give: 125 bpm
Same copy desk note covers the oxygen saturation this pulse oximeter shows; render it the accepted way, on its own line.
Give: 97 %
